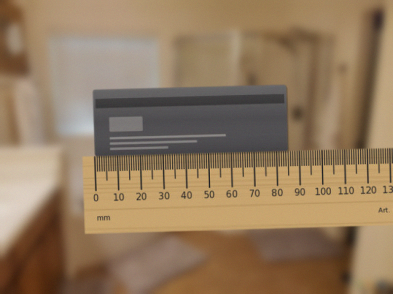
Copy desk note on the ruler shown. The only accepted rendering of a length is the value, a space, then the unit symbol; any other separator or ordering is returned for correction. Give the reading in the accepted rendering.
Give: 85 mm
